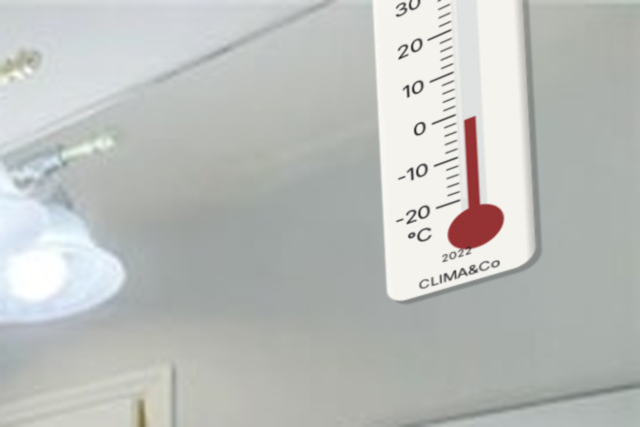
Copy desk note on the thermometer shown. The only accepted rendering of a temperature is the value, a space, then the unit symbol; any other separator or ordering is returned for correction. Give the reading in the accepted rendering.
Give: -2 °C
